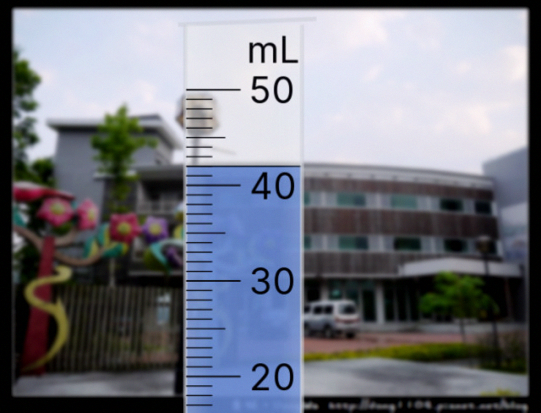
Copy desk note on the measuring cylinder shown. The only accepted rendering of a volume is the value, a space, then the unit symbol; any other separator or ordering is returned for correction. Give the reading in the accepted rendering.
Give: 42 mL
